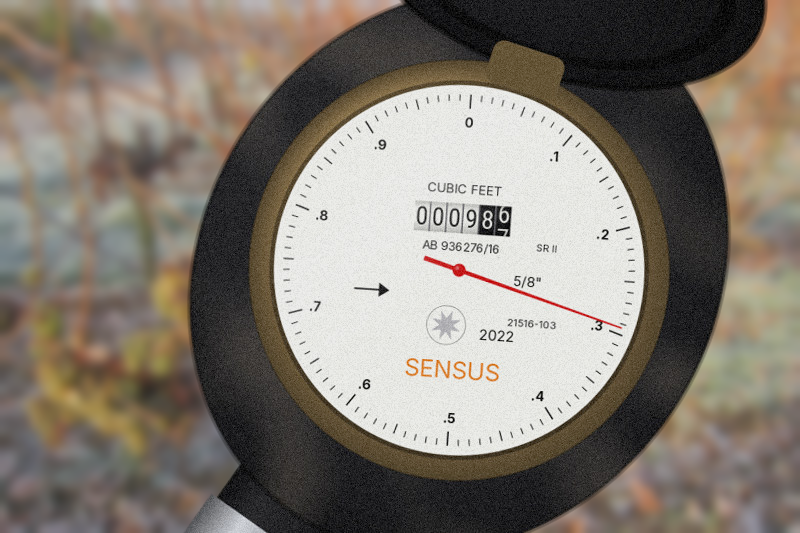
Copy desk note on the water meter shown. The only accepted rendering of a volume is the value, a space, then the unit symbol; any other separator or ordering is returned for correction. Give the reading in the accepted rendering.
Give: 986.29 ft³
